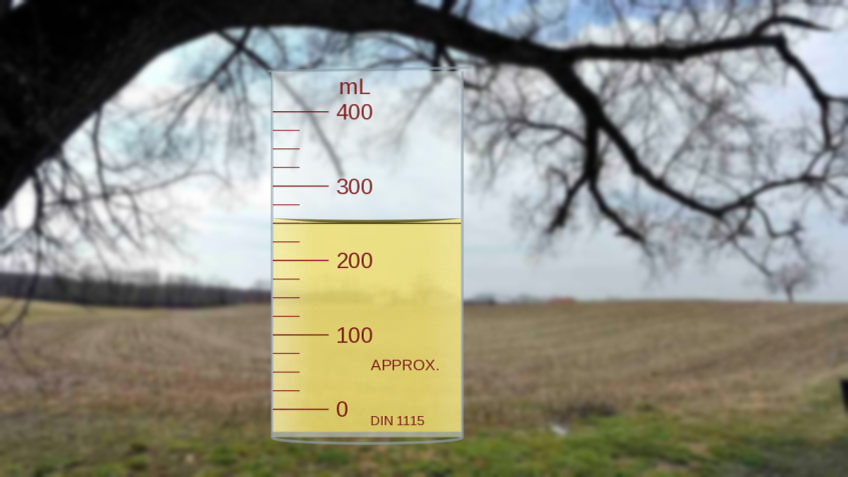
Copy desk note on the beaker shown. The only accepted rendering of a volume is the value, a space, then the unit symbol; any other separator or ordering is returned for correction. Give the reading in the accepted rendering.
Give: 250 mL
